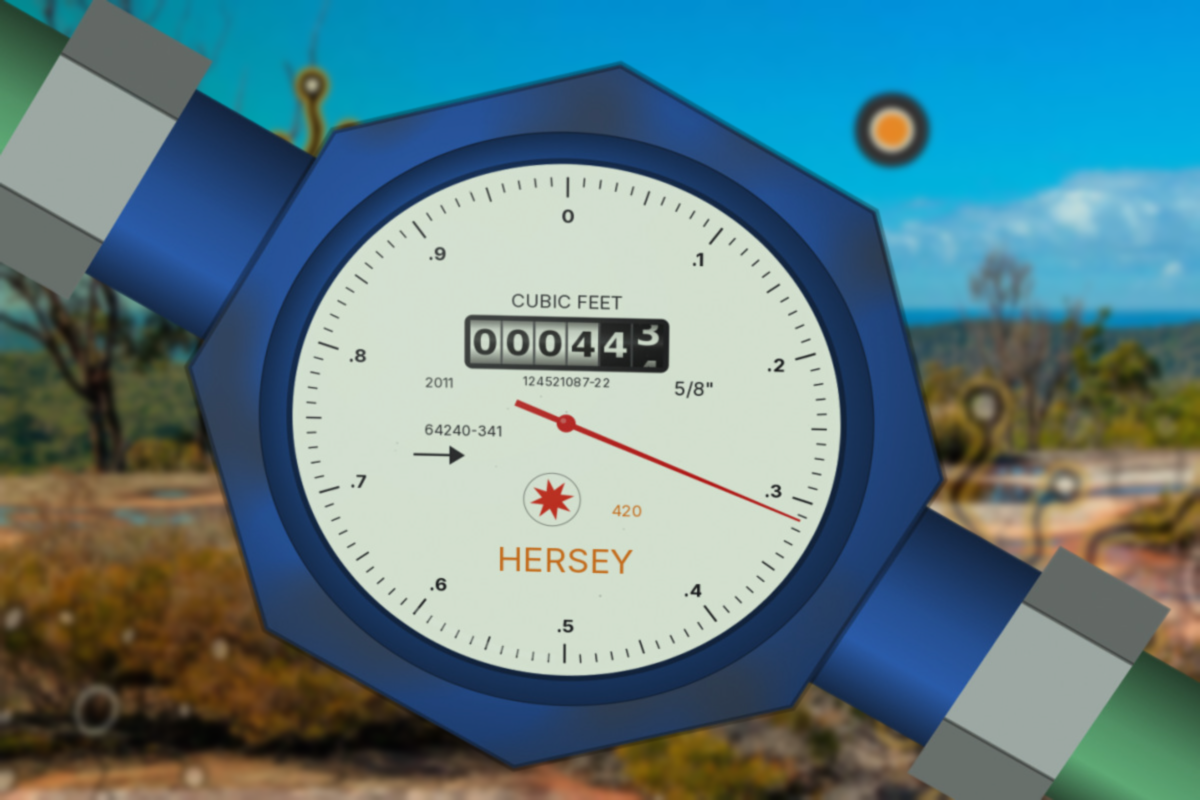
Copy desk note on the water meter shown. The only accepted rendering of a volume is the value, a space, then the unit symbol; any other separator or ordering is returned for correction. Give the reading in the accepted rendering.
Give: 443.31 ft³
